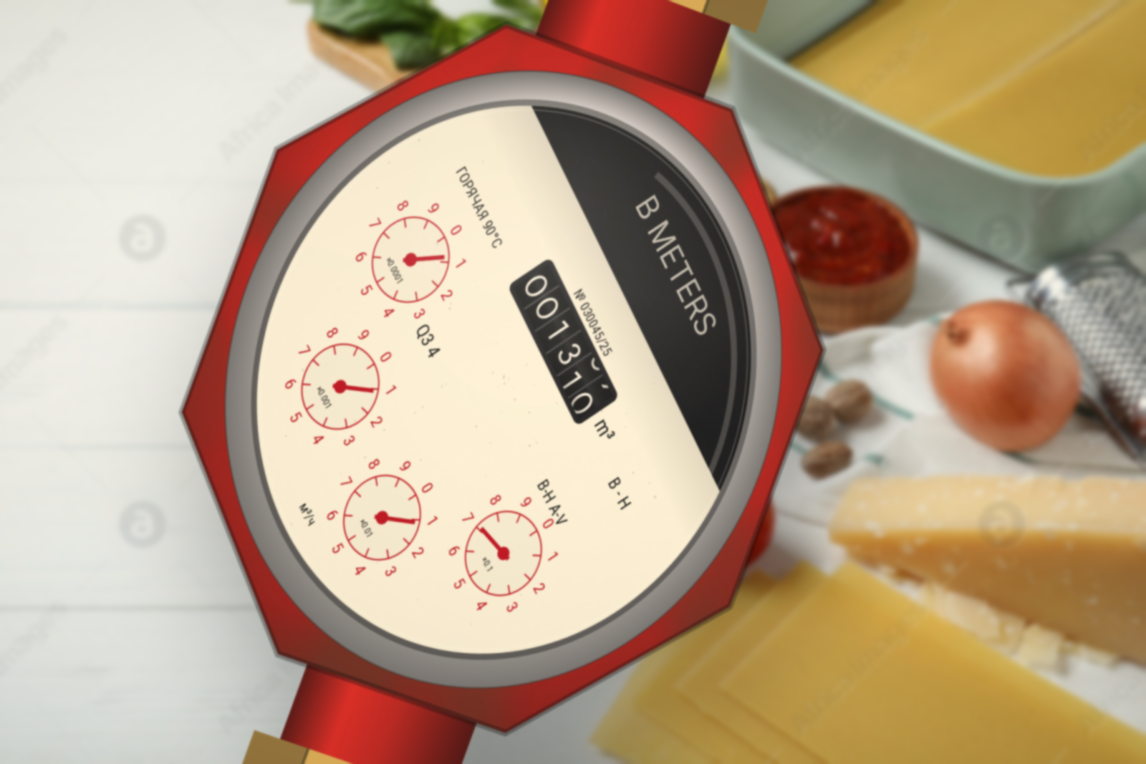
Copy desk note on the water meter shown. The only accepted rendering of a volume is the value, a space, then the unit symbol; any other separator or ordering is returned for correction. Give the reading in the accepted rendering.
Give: 1309.7110 m³
